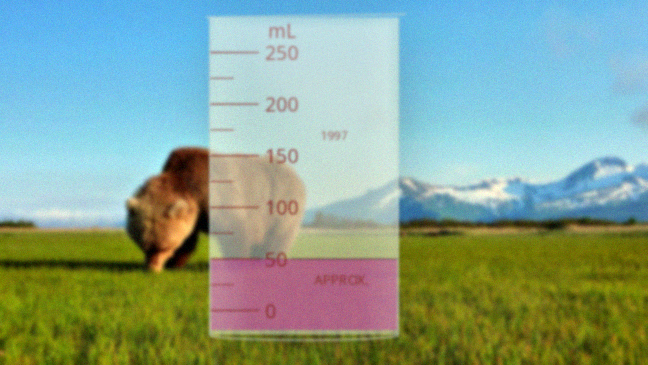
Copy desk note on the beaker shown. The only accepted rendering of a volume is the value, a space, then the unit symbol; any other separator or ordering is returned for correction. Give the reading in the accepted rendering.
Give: 50 mL
